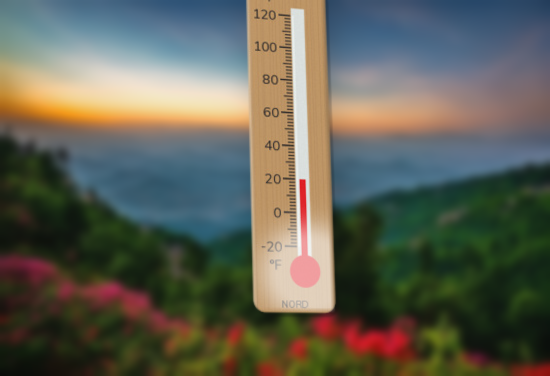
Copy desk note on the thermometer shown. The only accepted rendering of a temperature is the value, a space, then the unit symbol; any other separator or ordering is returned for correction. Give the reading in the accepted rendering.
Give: 20 °F
